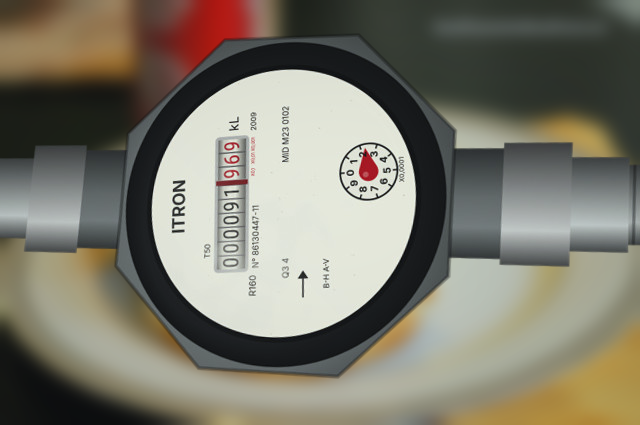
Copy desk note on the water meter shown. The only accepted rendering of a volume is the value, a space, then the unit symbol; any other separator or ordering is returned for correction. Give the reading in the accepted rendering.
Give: 91.9692 kL
